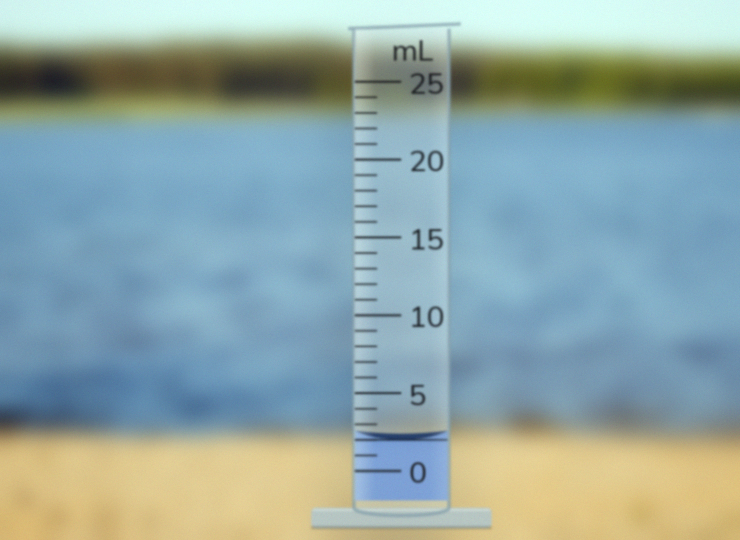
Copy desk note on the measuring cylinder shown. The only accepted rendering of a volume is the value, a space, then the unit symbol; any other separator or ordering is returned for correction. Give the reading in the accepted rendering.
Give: 2 mL
